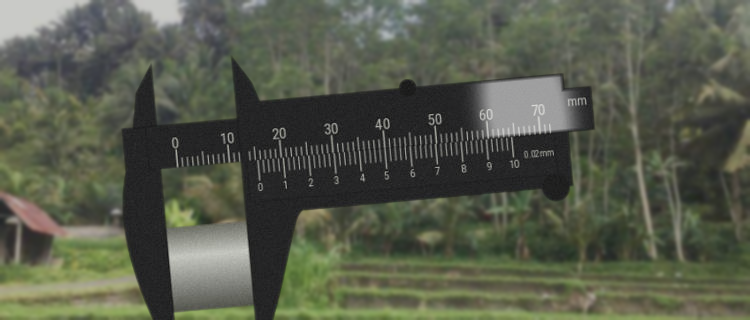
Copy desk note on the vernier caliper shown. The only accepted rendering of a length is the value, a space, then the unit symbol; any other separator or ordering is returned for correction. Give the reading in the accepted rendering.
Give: 15.5 mm
